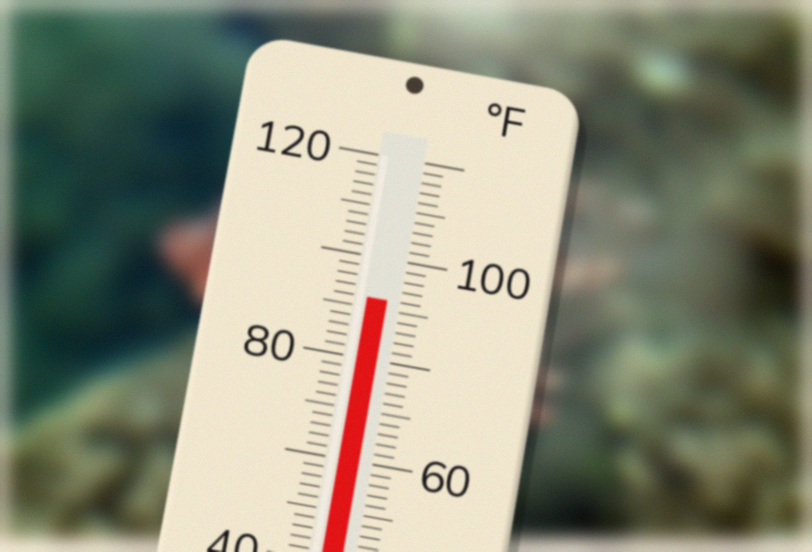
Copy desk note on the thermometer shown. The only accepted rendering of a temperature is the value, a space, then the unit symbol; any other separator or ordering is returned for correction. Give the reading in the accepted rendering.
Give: 92 °F
